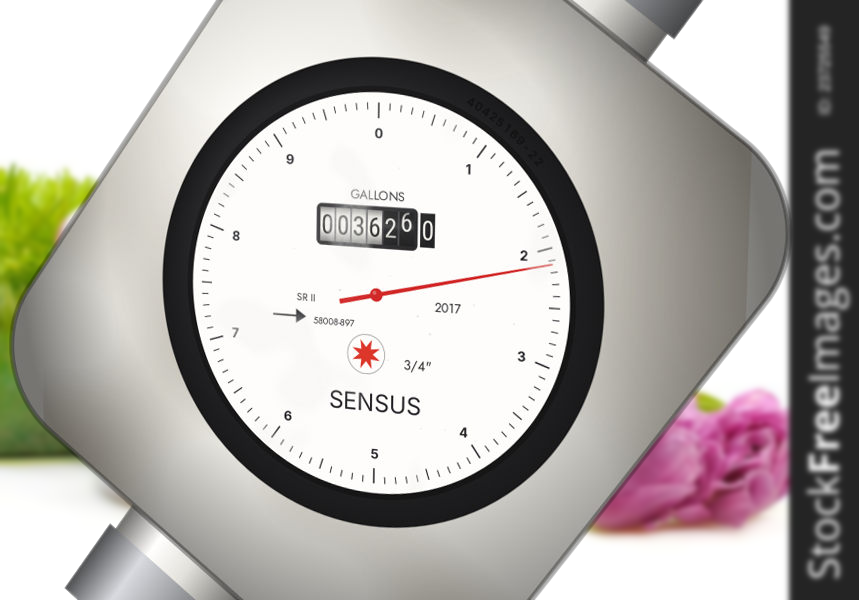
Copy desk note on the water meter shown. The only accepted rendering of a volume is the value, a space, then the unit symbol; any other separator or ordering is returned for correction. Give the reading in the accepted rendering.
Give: 36262.1 gal
